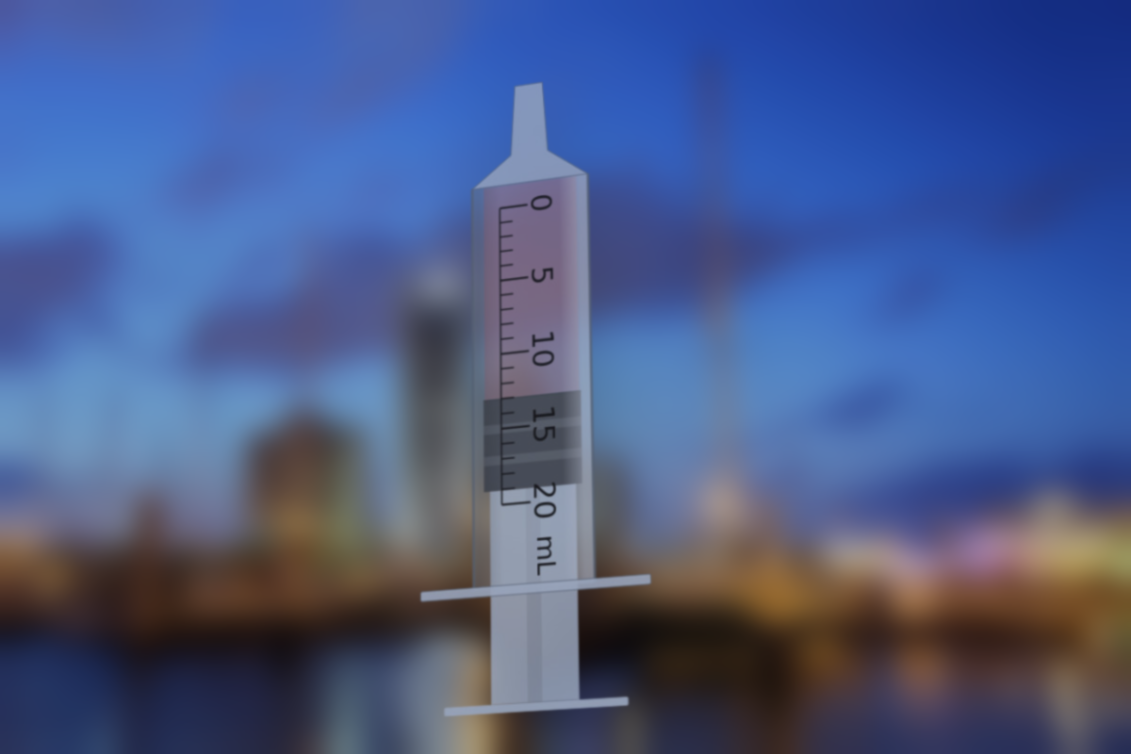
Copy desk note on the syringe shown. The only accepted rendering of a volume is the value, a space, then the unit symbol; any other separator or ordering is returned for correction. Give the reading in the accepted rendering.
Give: 13 mL
